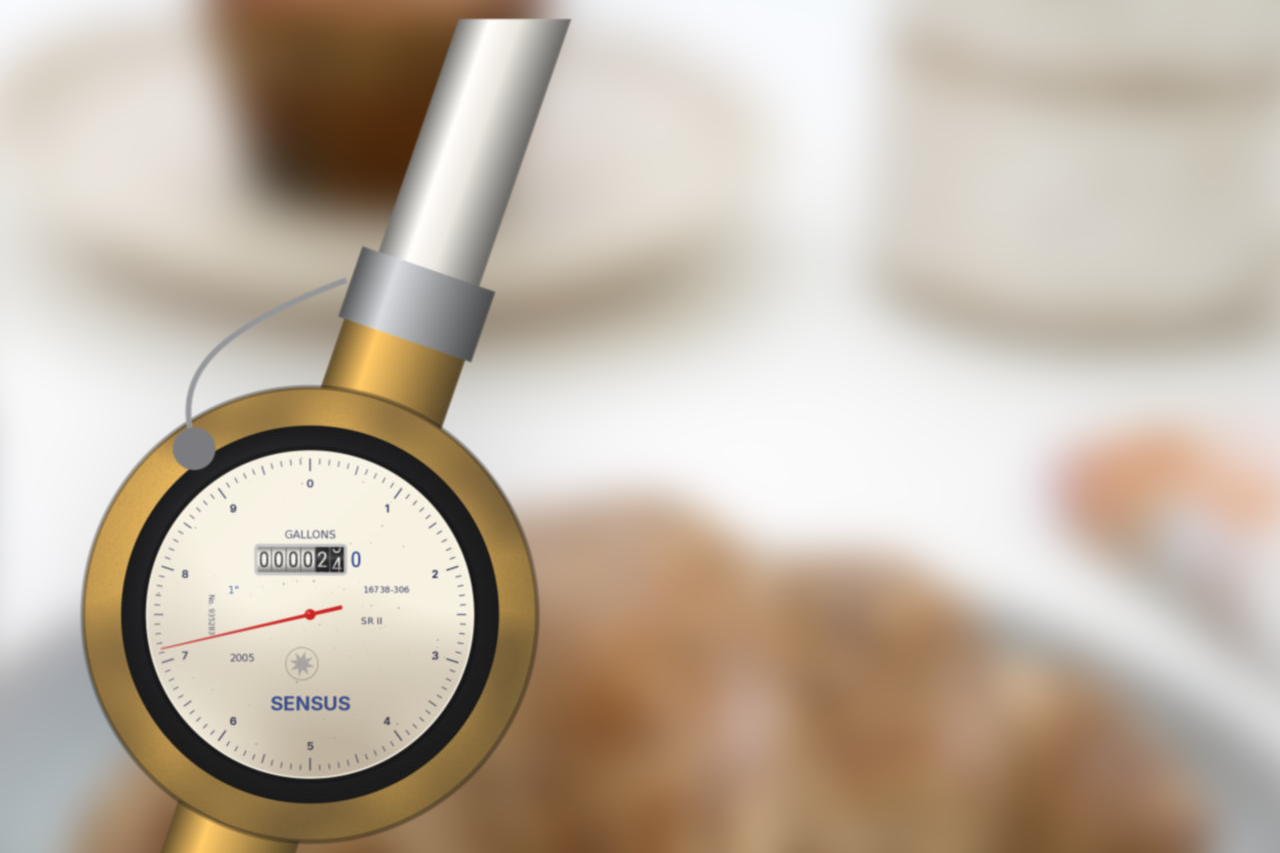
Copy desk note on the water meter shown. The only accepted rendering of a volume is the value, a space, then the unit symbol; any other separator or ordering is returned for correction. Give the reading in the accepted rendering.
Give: 237.1 gal
